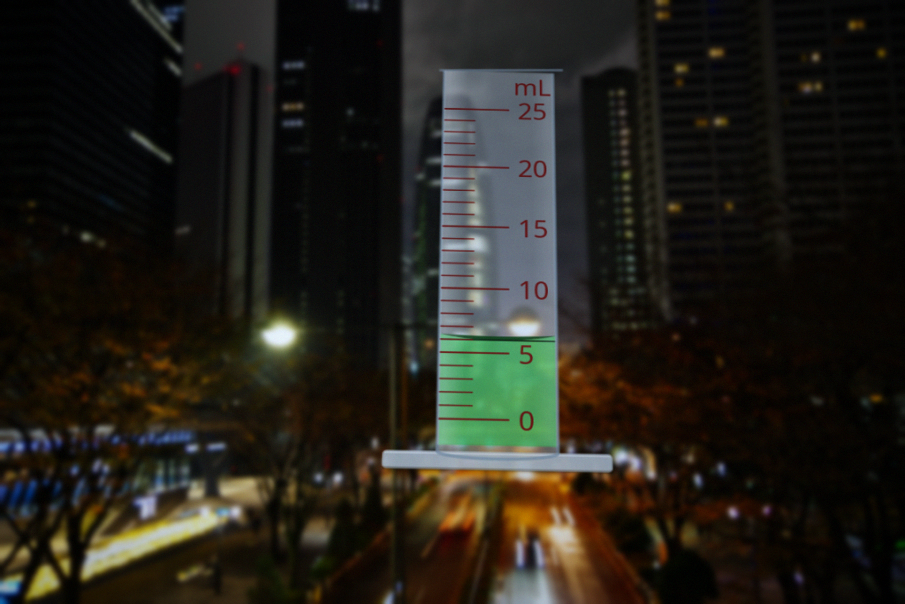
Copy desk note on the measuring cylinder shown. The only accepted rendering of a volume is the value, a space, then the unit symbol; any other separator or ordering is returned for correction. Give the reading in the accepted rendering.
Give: 6 mL
